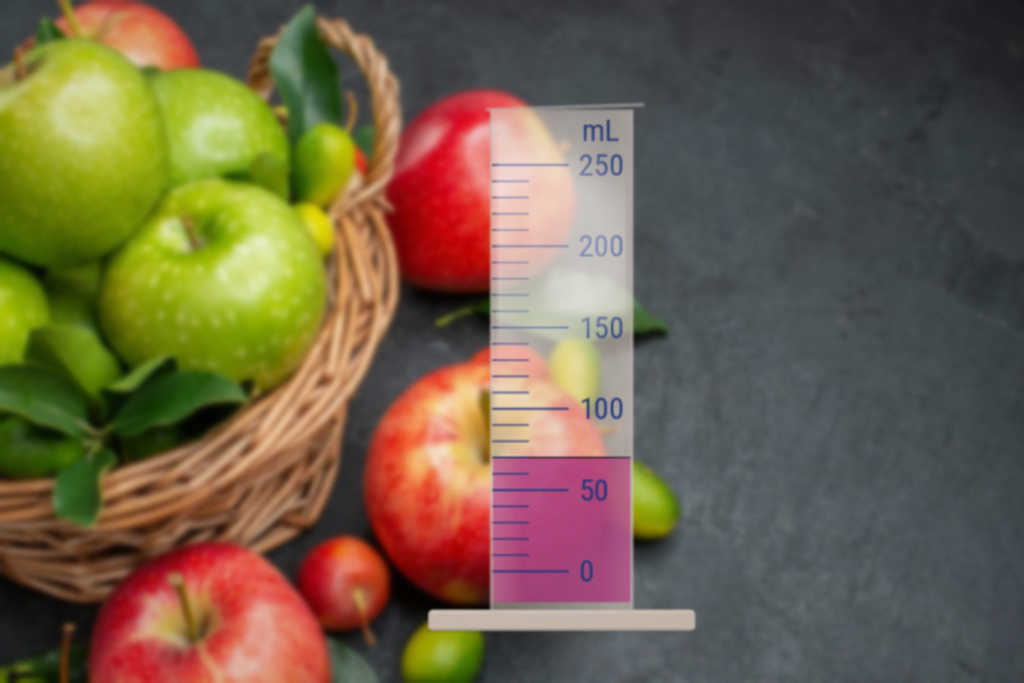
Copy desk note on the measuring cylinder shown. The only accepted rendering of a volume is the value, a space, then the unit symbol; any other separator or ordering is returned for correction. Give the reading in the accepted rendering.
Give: 70 mL
